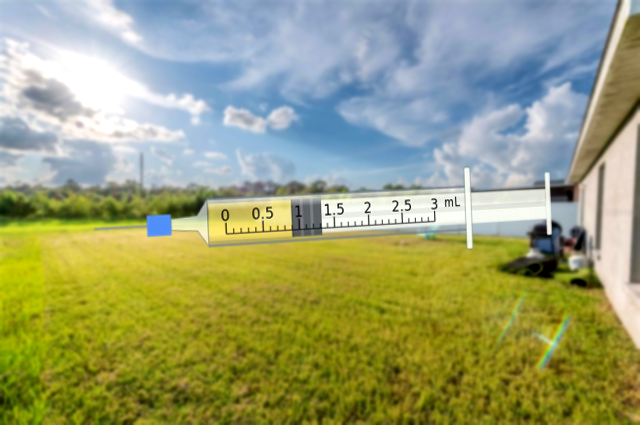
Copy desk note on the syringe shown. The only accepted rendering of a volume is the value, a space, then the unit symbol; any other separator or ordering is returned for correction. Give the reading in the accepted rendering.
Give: 0.9 mL
